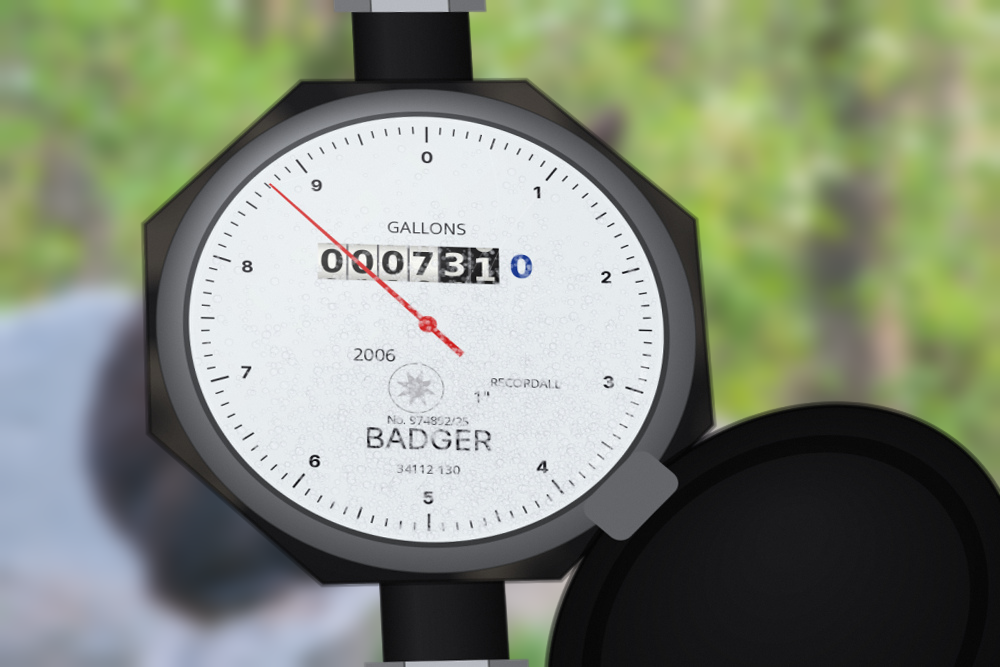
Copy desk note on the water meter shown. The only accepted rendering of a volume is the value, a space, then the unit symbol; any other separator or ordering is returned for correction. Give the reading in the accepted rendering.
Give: 7308.7 gal
